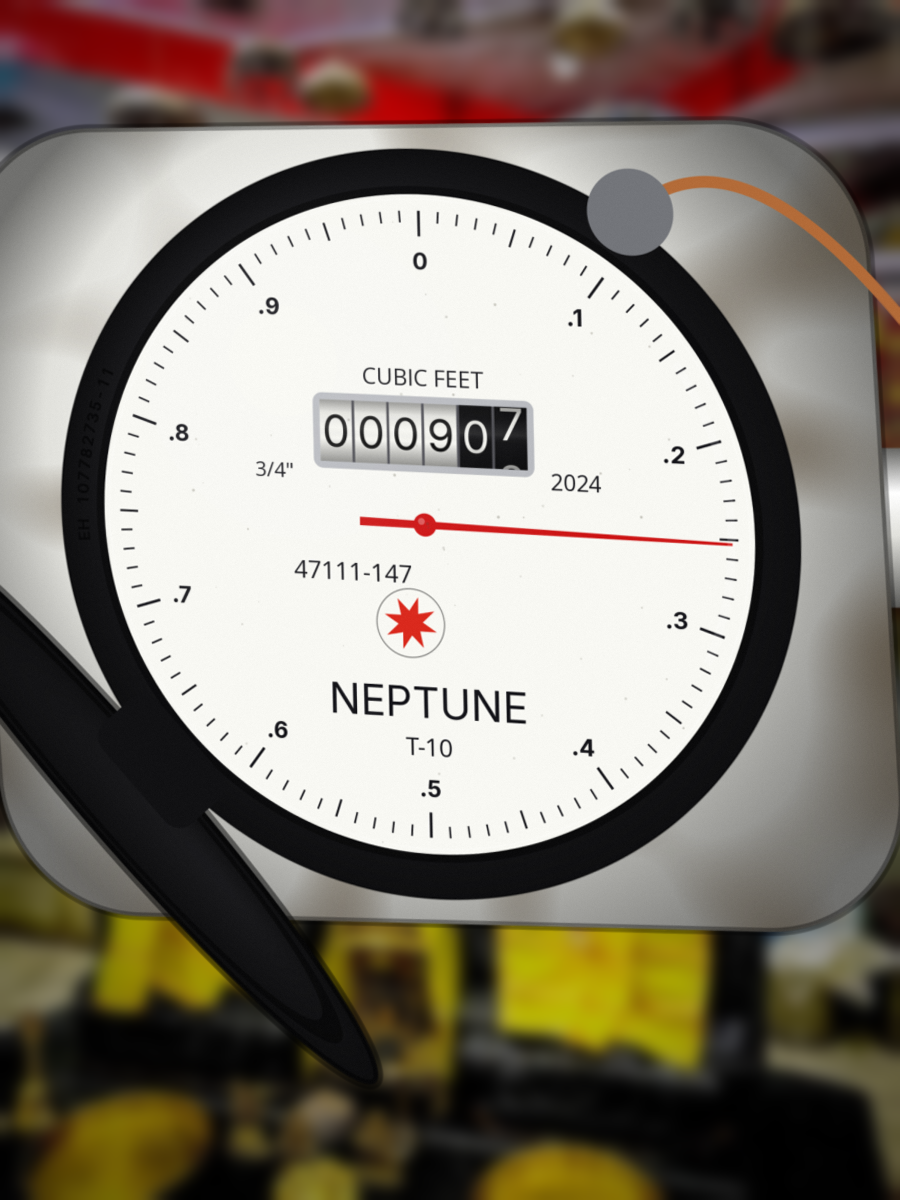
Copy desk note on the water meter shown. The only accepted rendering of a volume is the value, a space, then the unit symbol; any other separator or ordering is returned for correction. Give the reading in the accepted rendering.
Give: 907.25 ft³
